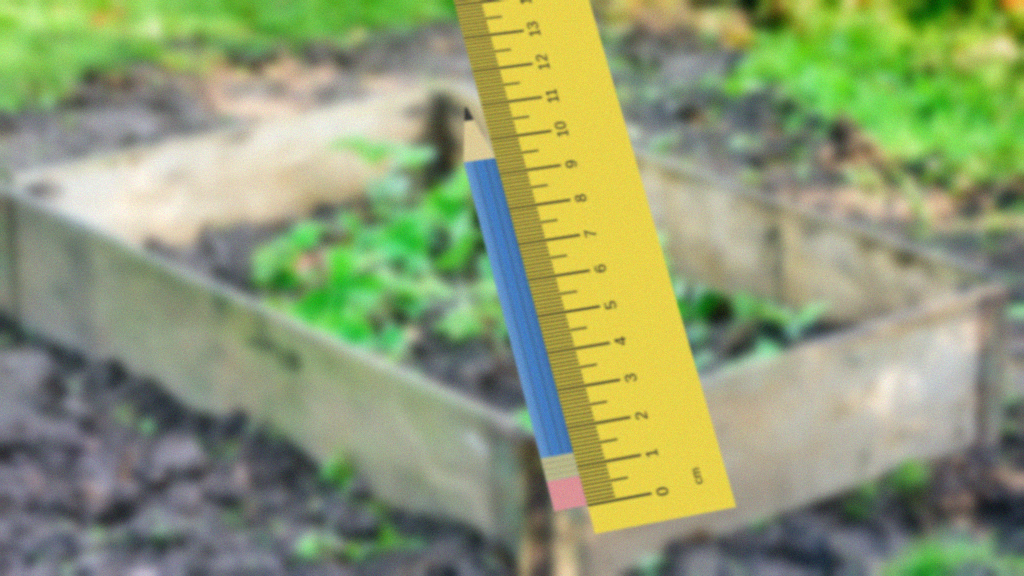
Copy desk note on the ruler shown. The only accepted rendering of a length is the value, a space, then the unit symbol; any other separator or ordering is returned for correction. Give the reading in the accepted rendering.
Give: 11 cm
